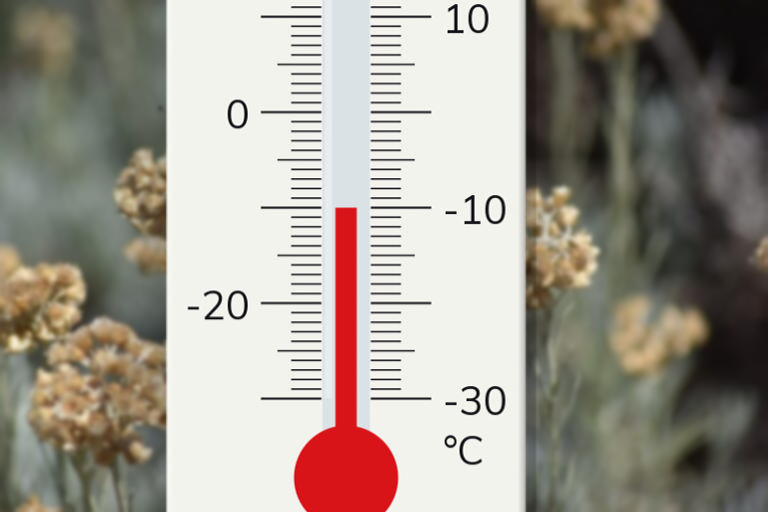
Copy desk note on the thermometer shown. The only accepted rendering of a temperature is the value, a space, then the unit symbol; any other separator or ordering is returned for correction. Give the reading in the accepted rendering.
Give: -10 °C
